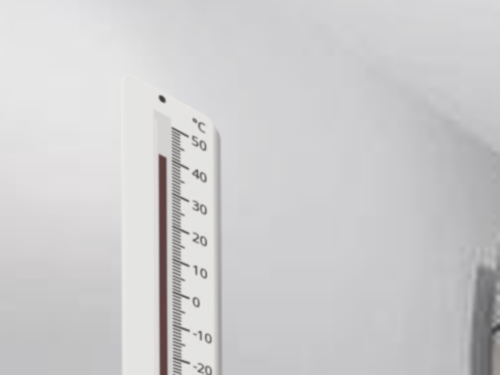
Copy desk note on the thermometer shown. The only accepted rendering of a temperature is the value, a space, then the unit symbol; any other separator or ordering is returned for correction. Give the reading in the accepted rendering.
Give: 40 °C
